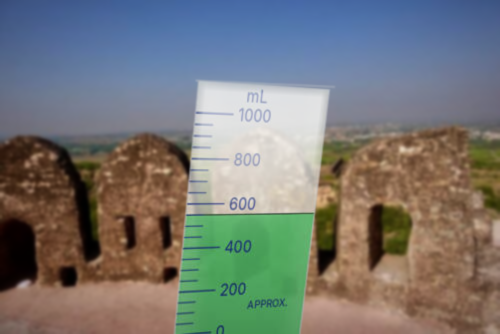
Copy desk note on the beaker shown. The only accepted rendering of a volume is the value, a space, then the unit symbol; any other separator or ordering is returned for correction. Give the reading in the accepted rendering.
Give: 550 mL
